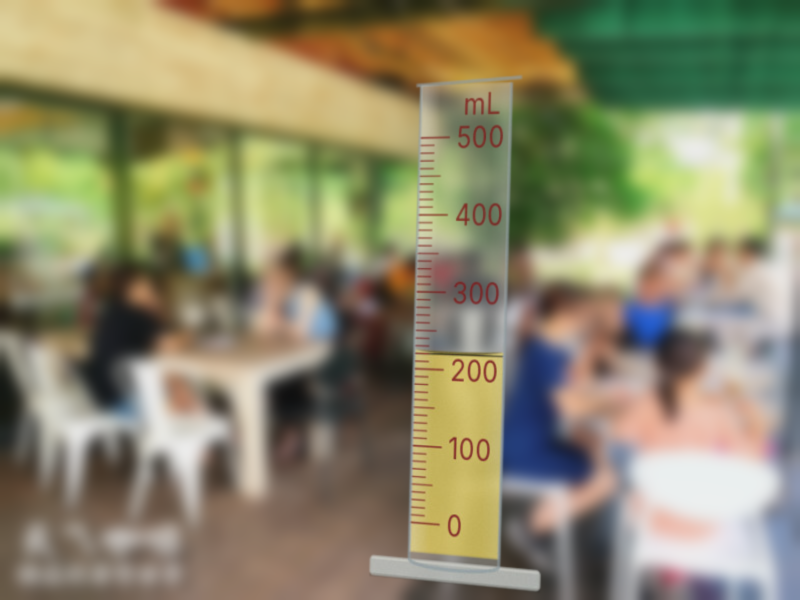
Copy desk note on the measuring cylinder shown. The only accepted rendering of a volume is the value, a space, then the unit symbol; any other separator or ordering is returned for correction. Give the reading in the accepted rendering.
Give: 220 mL
